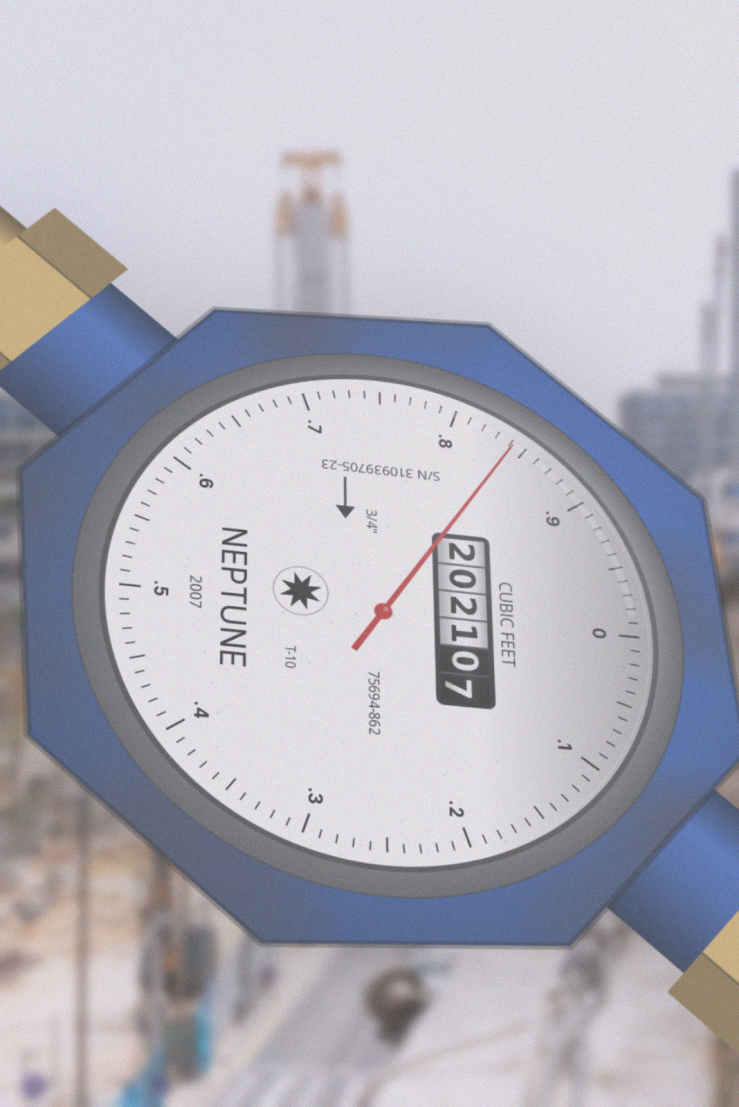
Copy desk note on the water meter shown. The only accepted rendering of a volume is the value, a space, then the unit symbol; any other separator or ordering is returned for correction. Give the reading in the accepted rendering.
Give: 202106.84 ft³
